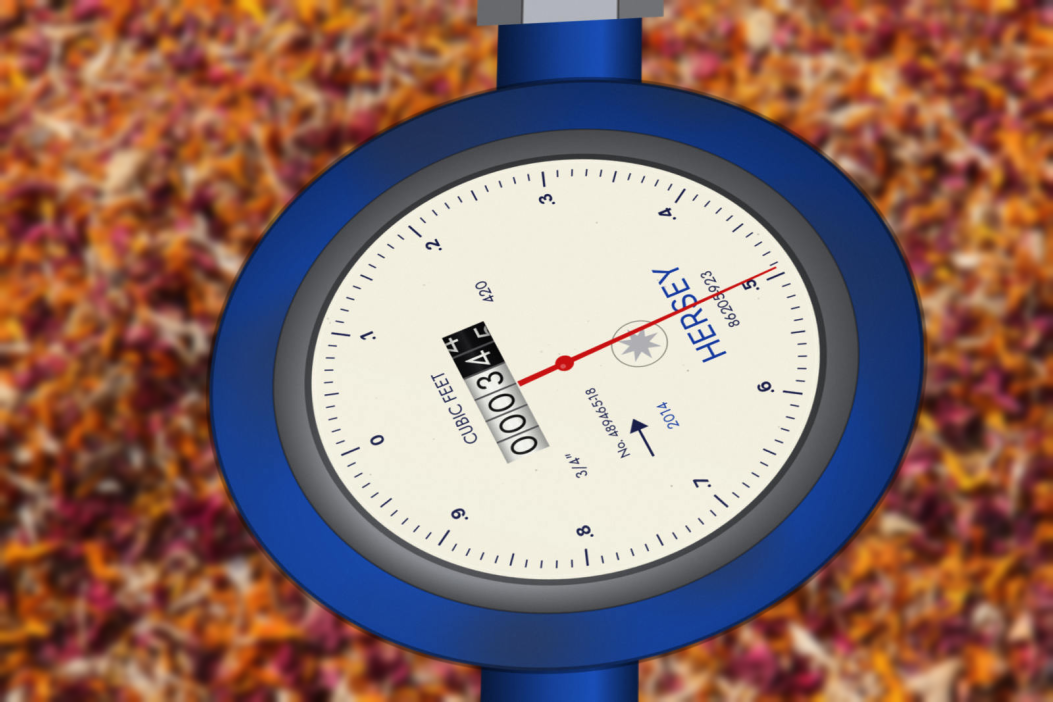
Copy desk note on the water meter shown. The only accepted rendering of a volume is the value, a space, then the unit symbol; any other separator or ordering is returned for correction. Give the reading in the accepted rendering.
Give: 344.49 ft³
